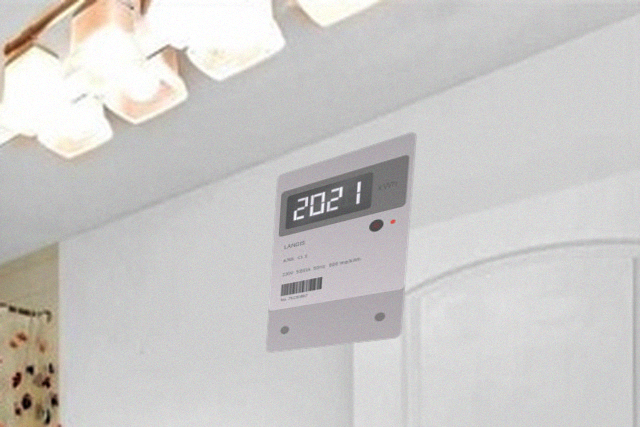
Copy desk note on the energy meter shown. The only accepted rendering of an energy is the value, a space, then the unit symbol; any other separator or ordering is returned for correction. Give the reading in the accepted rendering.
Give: 2021 kWh
